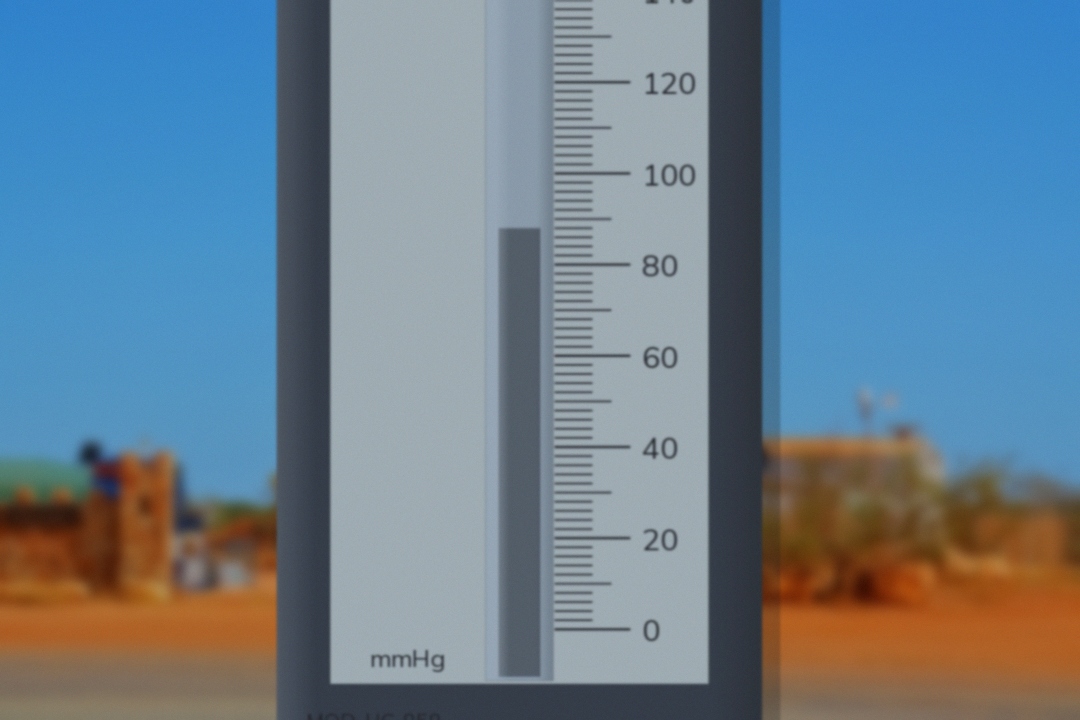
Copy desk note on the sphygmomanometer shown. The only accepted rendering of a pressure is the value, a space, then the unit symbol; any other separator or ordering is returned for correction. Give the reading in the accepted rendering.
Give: 88 mmHg
